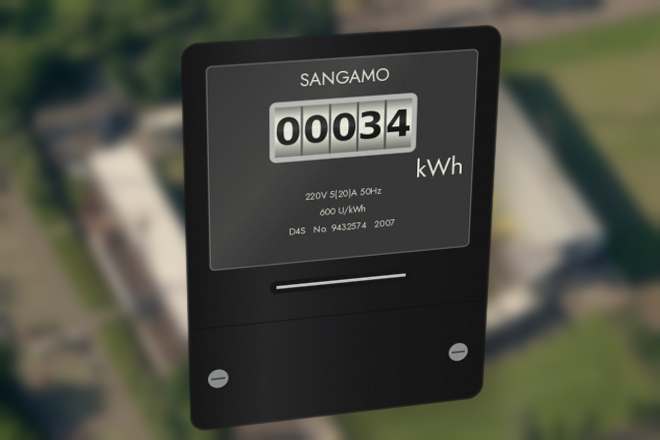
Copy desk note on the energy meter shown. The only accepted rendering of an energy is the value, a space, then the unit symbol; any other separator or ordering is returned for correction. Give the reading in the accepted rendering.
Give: 34 kWh
